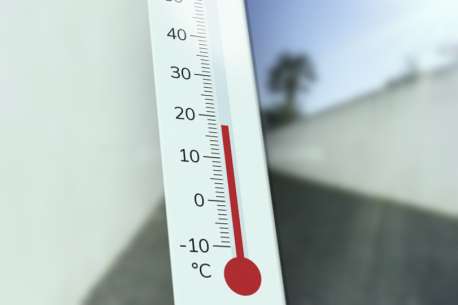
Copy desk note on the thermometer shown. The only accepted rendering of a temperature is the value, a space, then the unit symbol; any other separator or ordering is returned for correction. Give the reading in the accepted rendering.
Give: 18 °C
